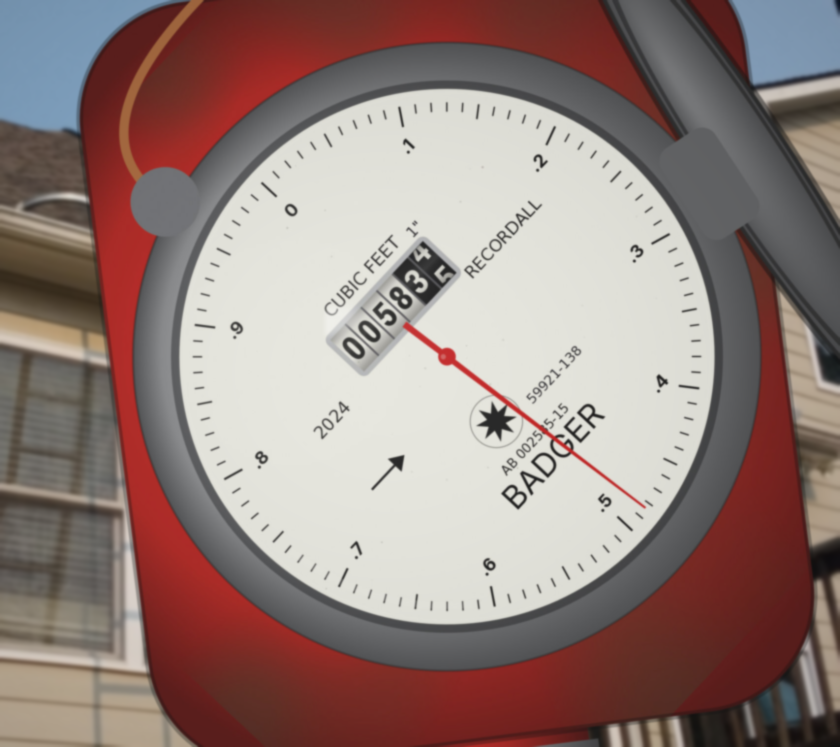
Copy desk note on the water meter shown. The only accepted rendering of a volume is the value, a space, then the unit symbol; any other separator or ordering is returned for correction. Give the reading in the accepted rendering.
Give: 5834.48 ft³
